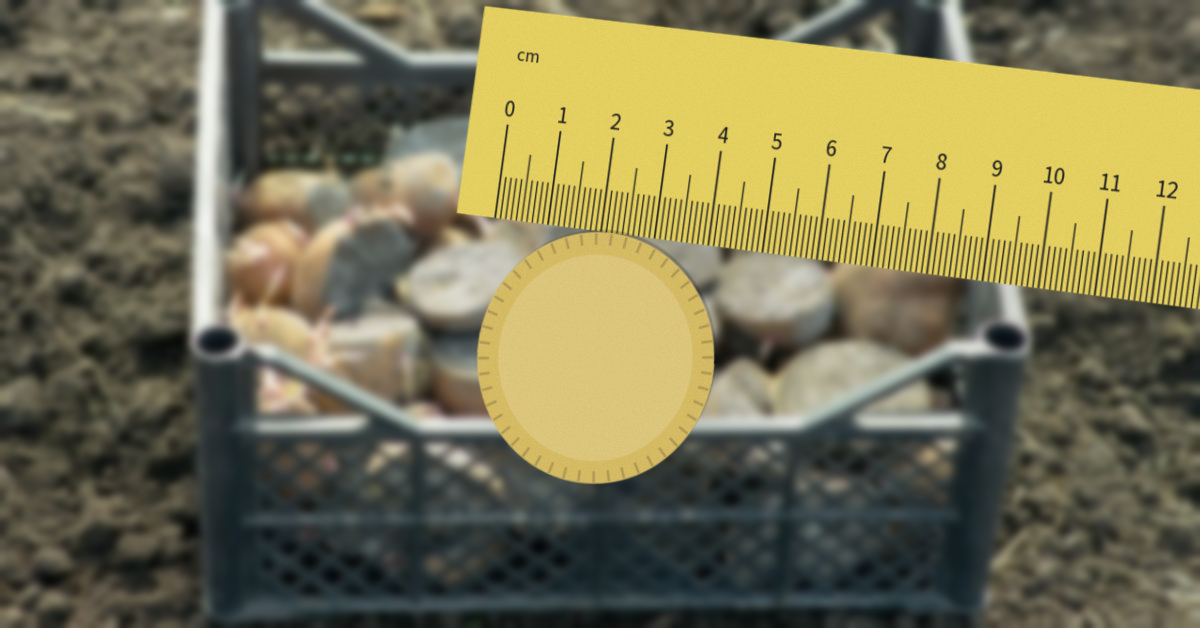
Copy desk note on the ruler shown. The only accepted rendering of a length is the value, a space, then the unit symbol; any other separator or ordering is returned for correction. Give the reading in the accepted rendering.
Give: 4.4 cm
